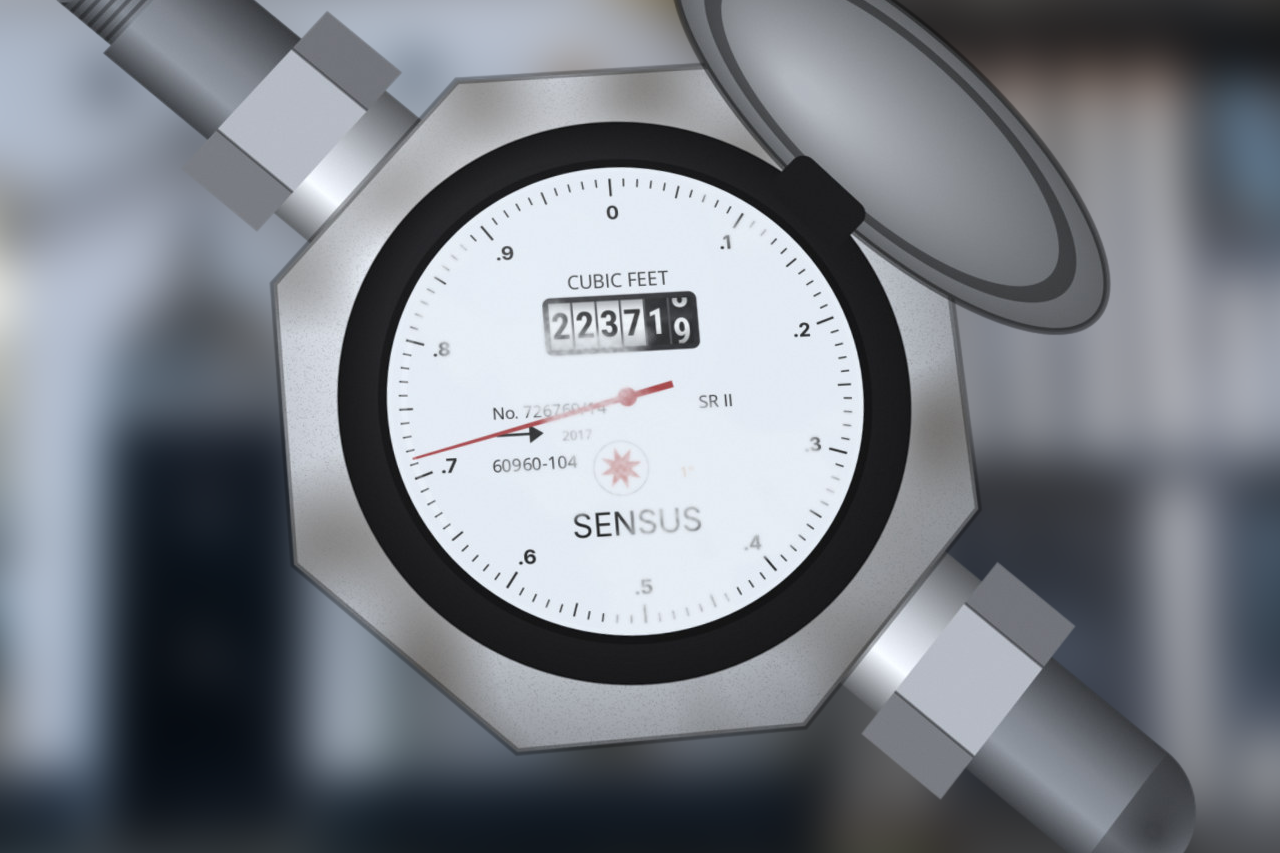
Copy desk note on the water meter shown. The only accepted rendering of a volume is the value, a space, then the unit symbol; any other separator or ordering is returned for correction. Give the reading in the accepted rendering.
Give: 223718.71 ft³
